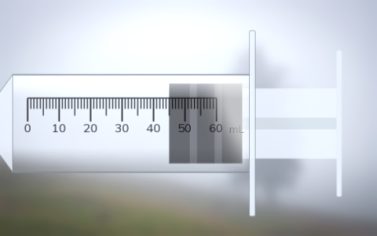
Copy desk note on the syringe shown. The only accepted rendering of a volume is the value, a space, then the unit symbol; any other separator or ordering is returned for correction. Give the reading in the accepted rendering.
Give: 45 mL
